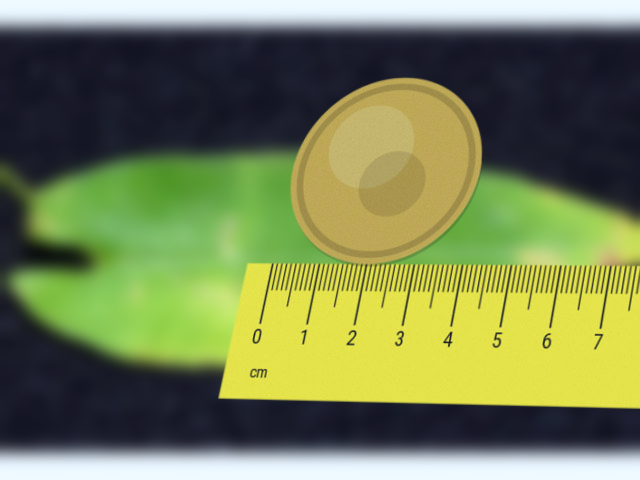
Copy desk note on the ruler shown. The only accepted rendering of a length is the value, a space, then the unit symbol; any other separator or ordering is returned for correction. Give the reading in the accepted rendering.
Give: 4 cm
